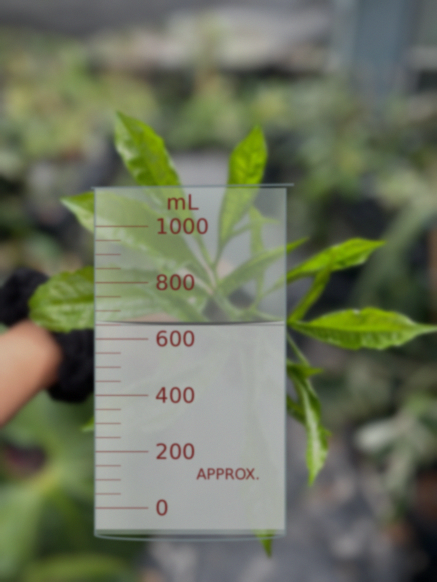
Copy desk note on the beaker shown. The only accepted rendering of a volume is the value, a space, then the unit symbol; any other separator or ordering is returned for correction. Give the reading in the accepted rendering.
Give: 650 mL
